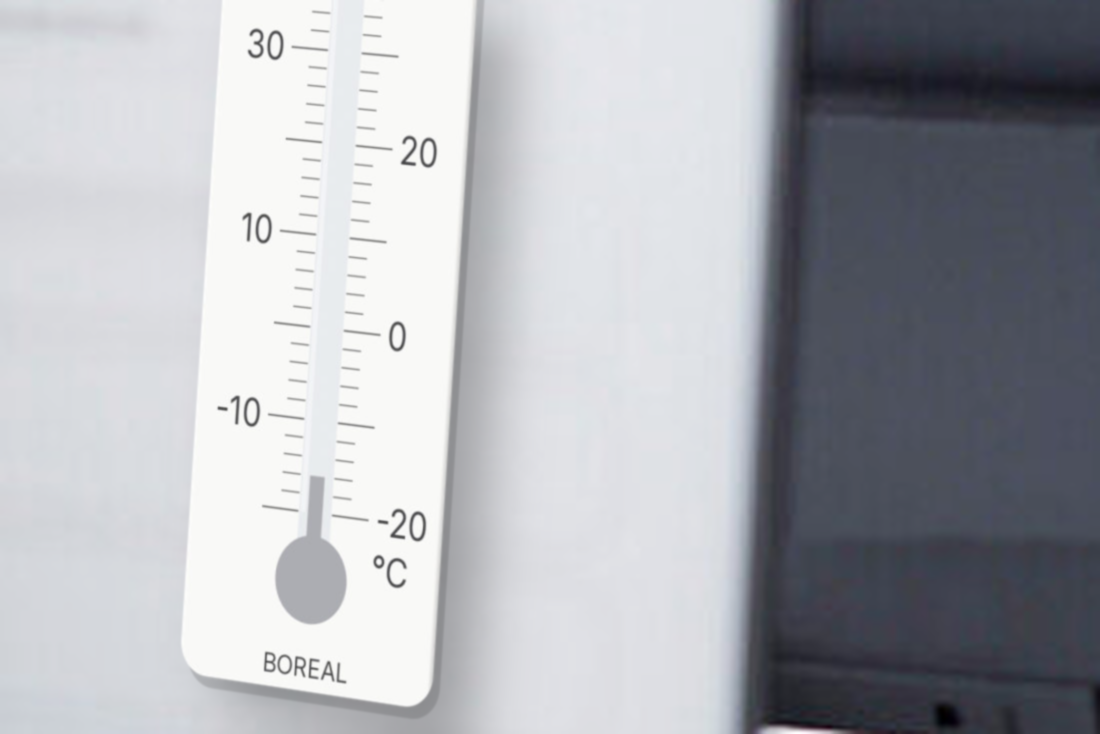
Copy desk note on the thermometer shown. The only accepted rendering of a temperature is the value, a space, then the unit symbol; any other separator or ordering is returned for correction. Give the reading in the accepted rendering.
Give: -16 °C
